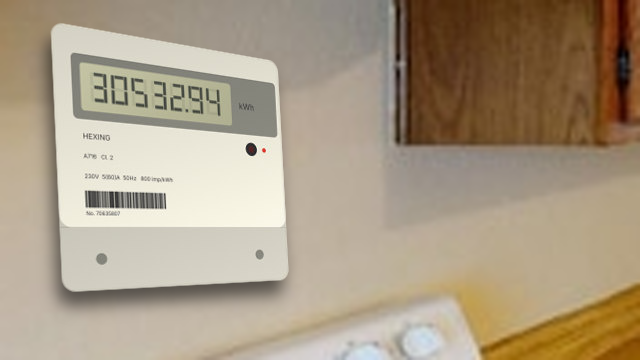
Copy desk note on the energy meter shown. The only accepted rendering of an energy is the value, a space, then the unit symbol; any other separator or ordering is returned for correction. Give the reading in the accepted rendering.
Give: 30532.94 kWh
